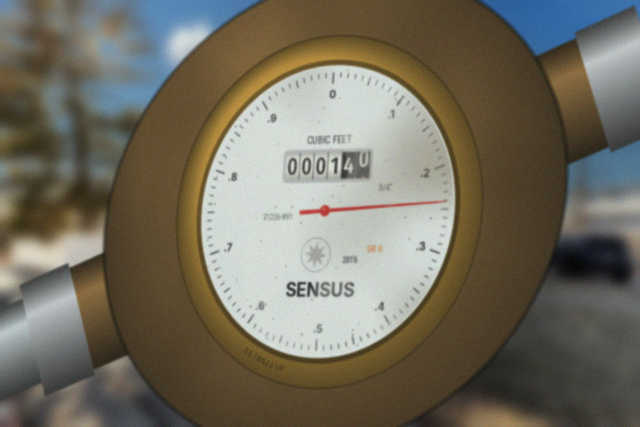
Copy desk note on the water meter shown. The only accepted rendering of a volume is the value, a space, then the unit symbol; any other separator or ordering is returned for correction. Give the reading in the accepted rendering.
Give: 140.24 ft³
